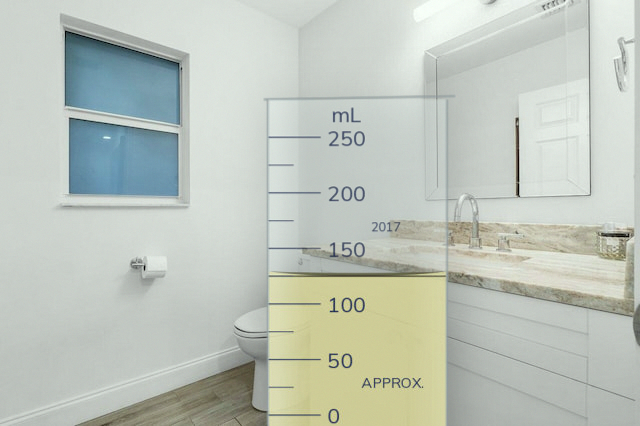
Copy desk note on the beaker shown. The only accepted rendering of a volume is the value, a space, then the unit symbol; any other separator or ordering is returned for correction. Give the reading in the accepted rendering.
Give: 125 mL
